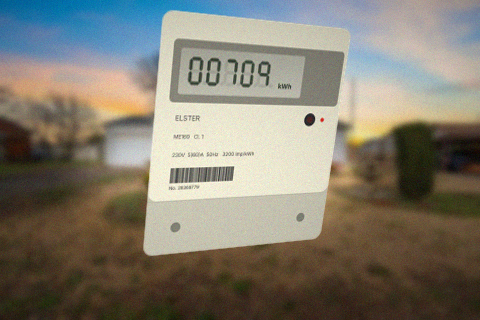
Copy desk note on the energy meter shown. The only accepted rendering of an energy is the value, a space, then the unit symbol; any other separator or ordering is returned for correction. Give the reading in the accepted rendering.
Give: 709 kWh
